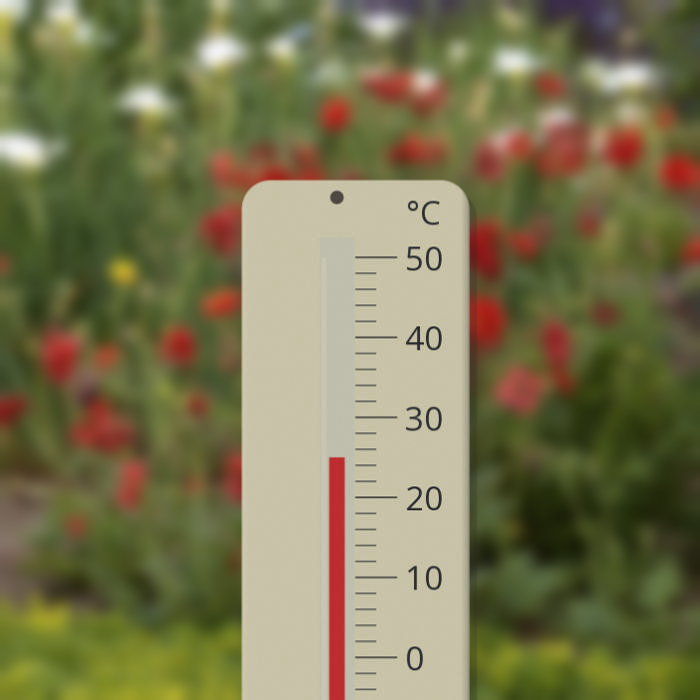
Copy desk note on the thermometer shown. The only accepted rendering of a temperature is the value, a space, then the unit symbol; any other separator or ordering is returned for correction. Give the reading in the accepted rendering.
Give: 25 °C
